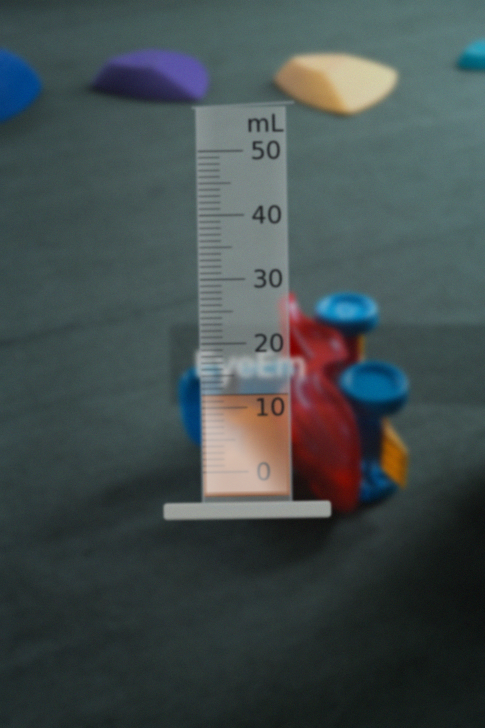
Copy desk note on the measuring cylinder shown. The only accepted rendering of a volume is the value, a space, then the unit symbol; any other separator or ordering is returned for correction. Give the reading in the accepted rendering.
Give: 12 mL
